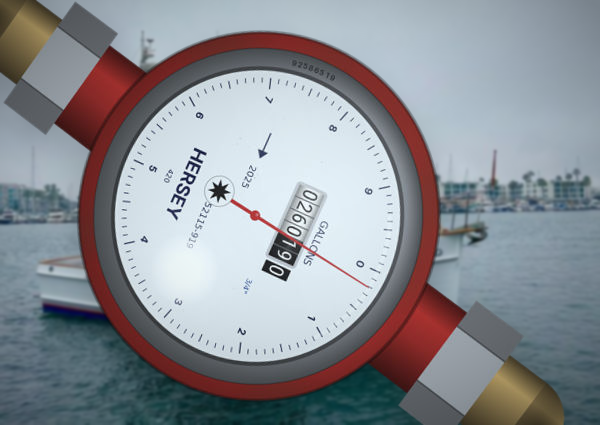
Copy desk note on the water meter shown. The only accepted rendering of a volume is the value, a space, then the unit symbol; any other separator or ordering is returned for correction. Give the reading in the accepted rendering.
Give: 260190.2 gal
